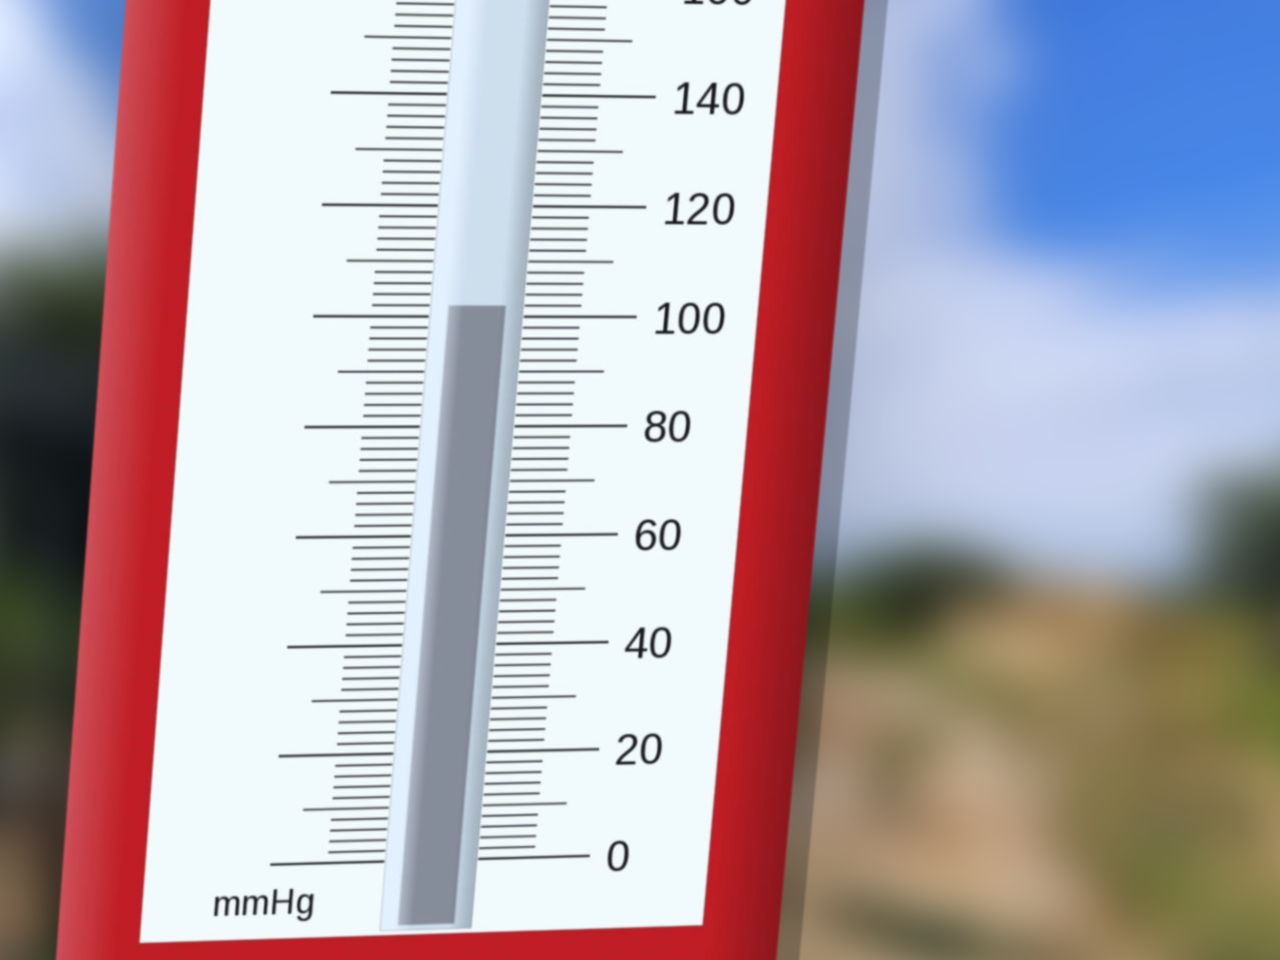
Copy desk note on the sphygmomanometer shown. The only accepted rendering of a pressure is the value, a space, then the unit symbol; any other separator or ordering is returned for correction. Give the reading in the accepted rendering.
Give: 102 mmHg
